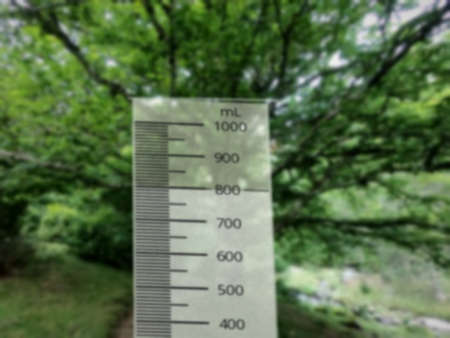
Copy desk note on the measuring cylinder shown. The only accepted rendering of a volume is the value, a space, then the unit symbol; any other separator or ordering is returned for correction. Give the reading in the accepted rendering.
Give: 800 mL
